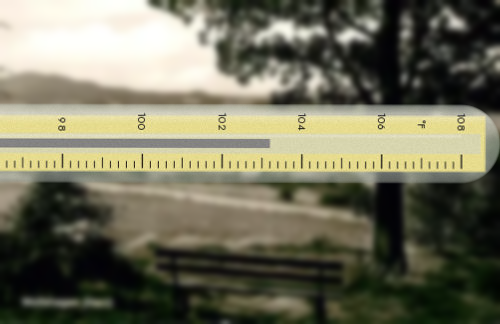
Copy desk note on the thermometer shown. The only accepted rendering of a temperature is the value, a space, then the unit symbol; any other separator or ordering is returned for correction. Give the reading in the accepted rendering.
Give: 103.2 °F
